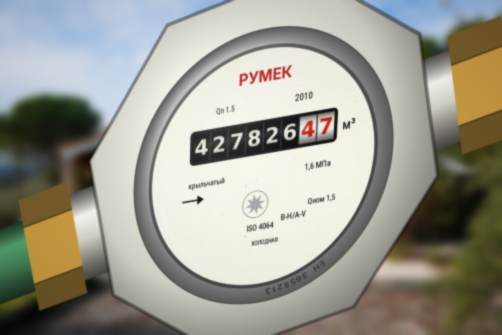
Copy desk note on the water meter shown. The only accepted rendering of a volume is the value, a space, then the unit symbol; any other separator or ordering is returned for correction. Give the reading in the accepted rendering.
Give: 427826.47 m³
